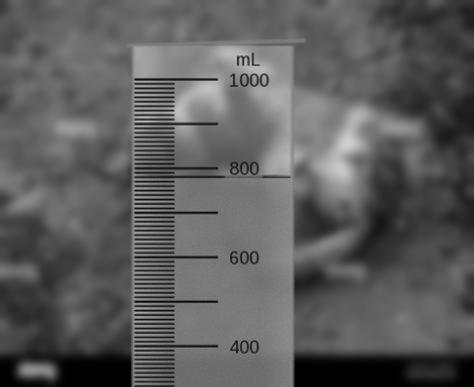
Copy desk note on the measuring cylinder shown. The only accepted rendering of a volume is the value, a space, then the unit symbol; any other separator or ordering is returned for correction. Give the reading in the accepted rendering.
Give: 780 mL
